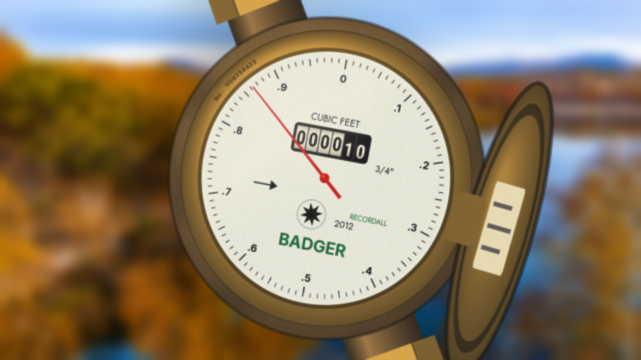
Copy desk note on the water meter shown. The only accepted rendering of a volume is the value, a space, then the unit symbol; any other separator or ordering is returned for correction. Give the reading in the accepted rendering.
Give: 9.86 ft³
